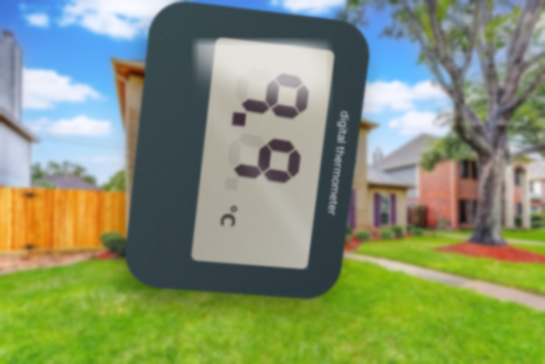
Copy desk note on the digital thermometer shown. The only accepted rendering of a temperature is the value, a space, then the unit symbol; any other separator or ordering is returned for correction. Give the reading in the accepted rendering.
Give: 9.9 °C
